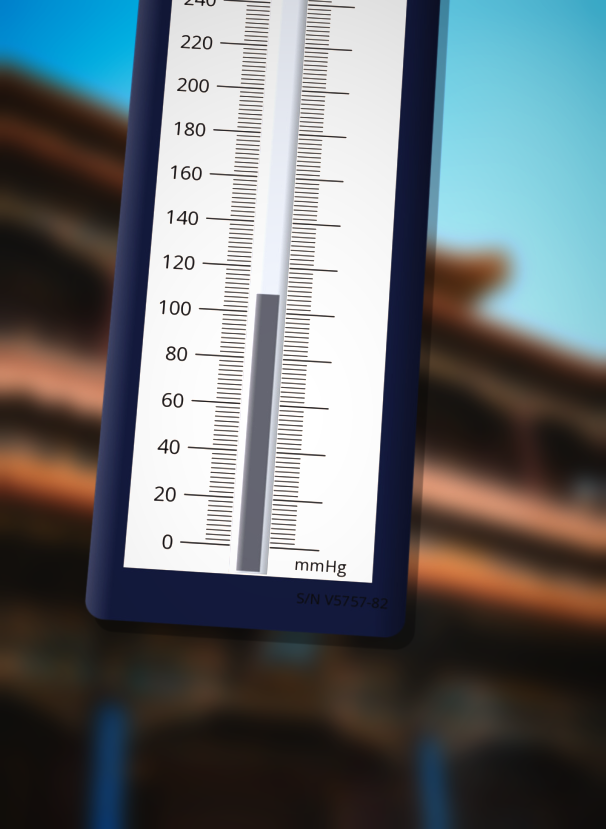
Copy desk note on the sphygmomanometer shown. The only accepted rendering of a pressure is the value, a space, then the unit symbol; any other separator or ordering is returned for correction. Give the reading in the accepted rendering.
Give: 108 mmHg
